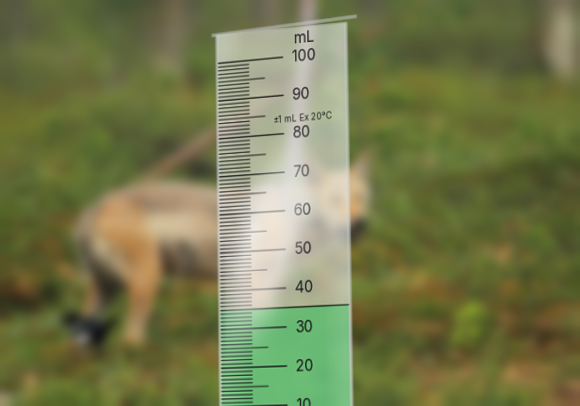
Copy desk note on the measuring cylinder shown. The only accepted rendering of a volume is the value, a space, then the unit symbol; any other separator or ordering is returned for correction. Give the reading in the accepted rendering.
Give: 35 mL
